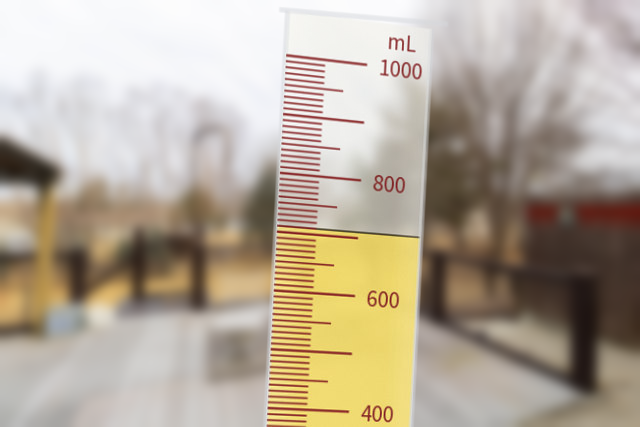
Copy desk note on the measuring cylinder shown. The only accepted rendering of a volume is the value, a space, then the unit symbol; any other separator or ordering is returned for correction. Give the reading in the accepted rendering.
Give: 710 mL
